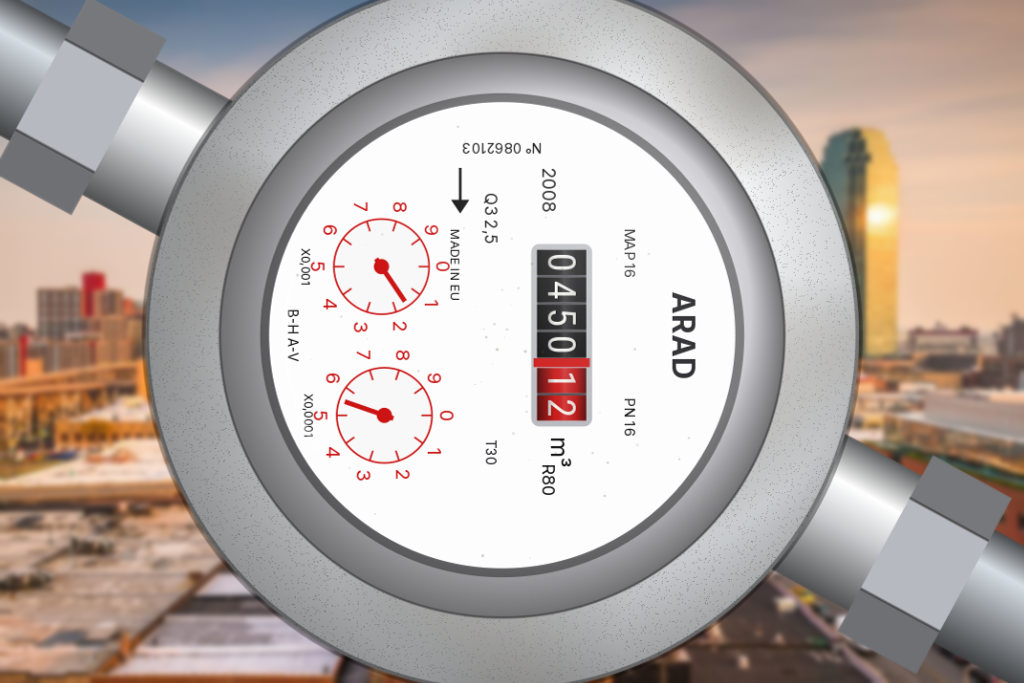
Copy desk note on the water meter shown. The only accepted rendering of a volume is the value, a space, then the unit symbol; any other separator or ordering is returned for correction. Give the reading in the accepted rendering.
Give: 450.1215 m³
